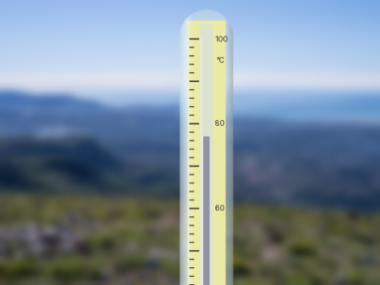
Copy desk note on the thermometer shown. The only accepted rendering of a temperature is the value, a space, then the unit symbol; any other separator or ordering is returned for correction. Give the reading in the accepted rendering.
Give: 77 °C
